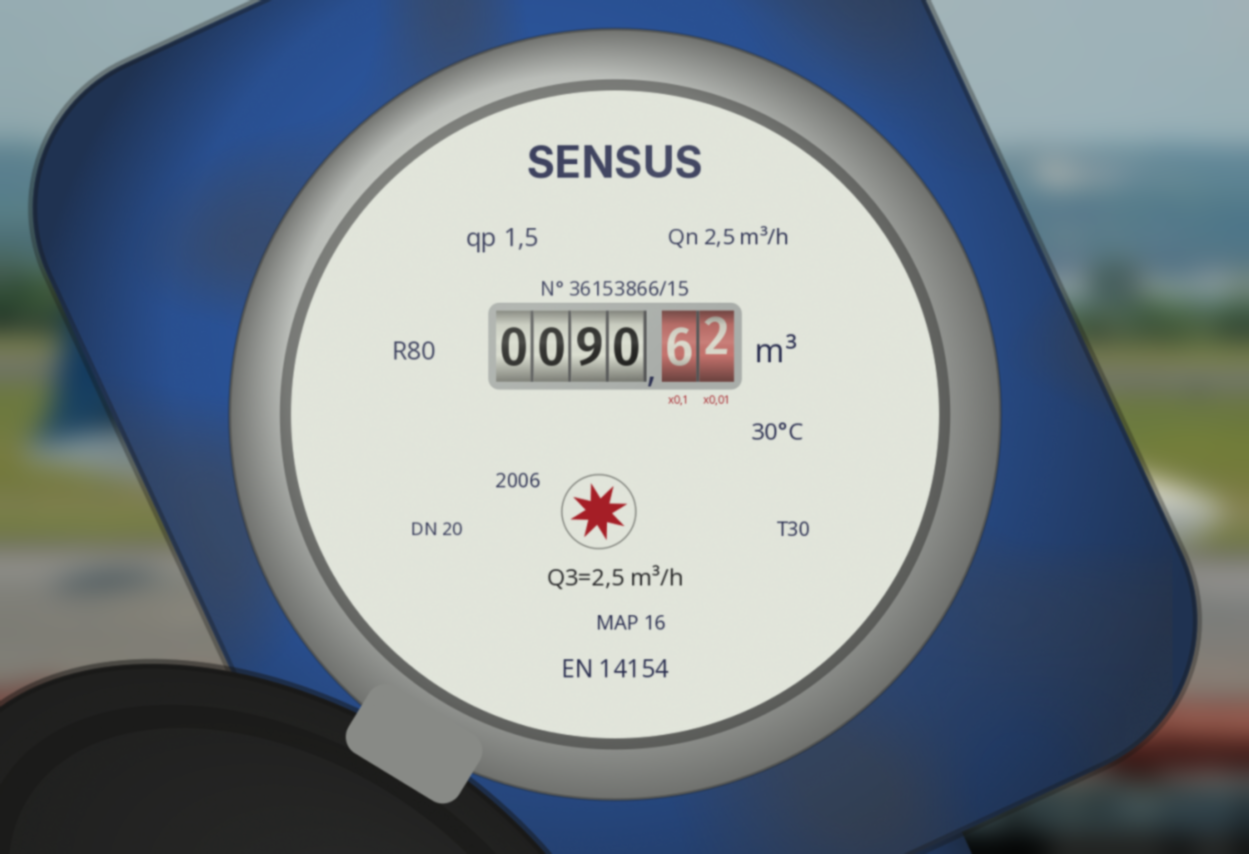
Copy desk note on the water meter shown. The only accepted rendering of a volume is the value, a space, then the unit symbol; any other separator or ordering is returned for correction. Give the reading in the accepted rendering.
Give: 90.62 m³
